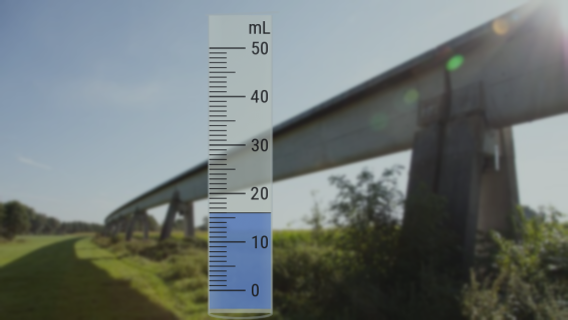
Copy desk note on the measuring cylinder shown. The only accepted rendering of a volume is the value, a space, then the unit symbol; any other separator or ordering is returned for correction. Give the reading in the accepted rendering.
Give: 16 mL
